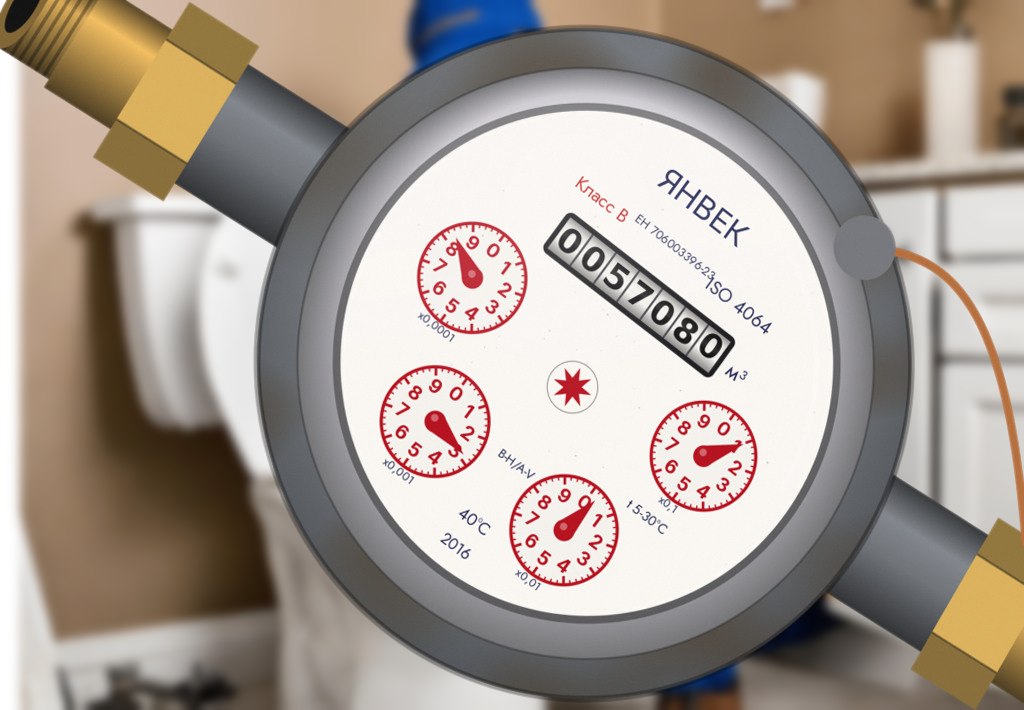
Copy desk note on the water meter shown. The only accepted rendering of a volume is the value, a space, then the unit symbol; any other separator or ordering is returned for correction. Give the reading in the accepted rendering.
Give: 57080.1028 m³
